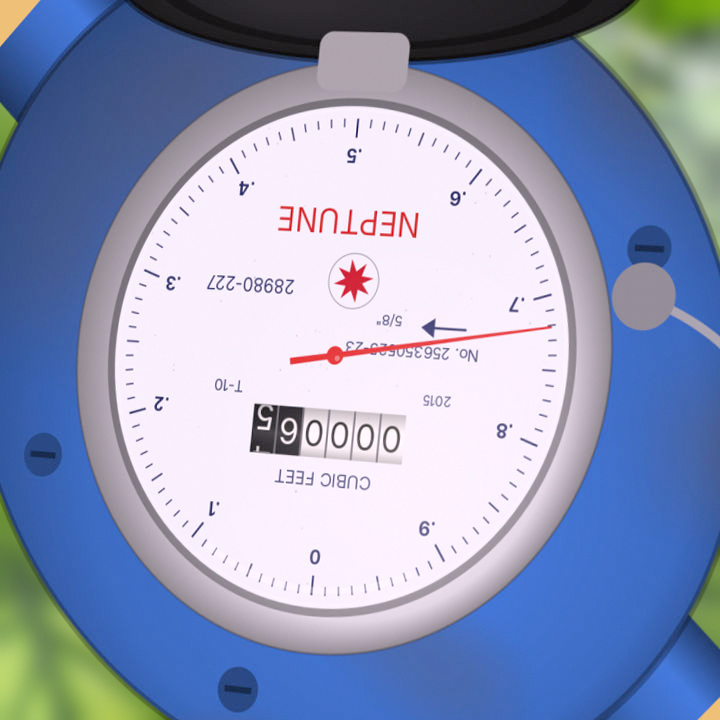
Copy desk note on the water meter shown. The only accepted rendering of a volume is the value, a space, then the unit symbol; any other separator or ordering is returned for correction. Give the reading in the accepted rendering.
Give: 64.72 ft³
